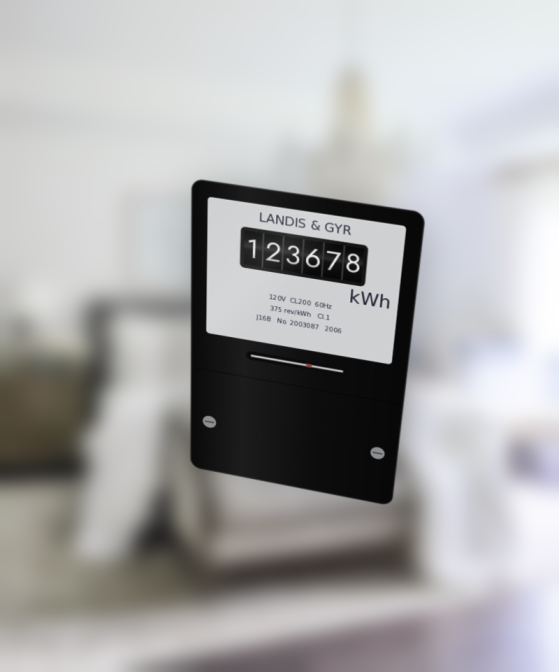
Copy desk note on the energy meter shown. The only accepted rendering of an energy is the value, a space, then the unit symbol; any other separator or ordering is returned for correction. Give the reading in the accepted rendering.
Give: 123678 kWh
